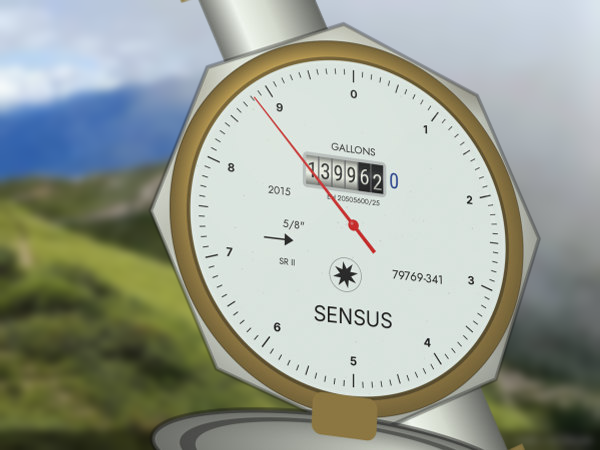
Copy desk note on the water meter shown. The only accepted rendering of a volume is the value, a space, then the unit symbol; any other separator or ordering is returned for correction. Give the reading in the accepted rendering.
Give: 1399618.8 gal
